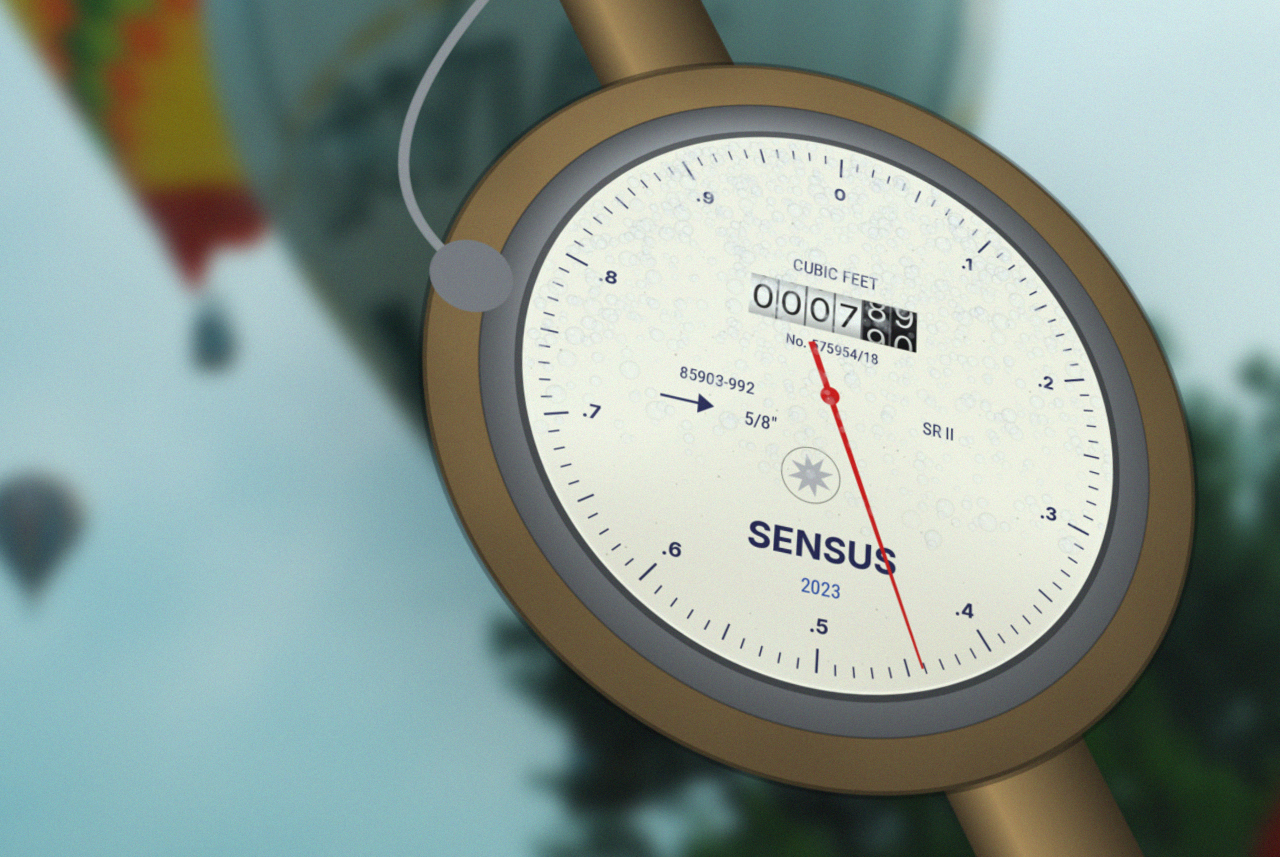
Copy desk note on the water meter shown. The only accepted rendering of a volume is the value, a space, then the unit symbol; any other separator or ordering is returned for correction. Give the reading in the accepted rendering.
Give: 789.44 ft³
